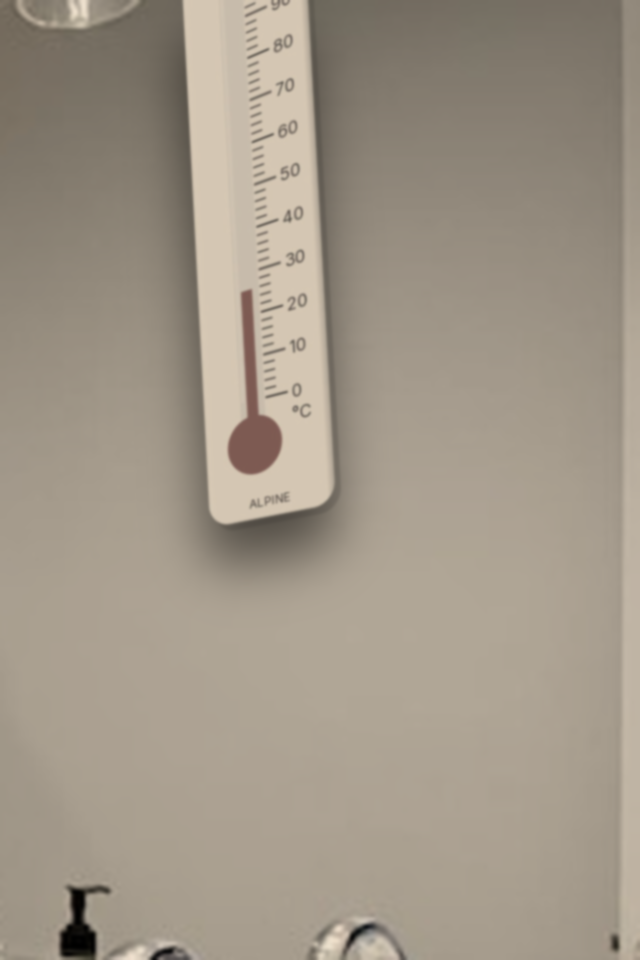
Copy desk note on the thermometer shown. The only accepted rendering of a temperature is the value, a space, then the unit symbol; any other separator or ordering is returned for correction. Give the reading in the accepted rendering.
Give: 26 °C
